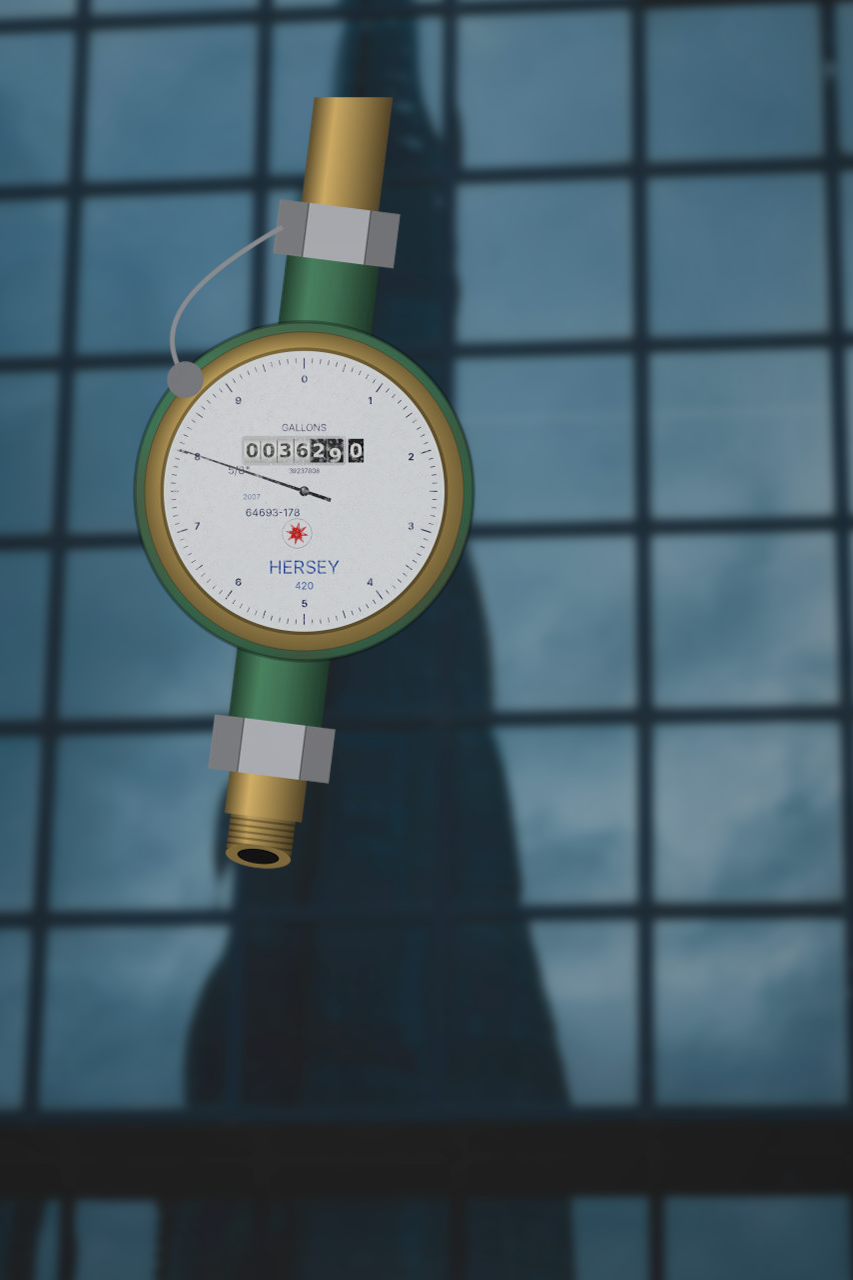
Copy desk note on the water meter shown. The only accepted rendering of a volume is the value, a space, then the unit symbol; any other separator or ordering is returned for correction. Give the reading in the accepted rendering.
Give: 36288.0 gal
